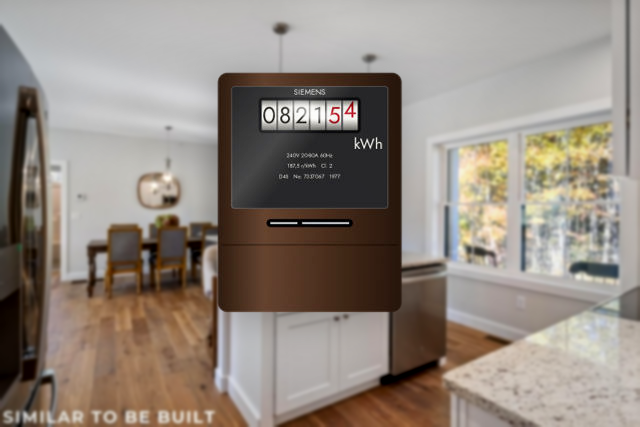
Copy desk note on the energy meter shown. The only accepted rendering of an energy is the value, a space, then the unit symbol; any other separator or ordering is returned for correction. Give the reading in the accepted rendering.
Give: 821.54 kWh
